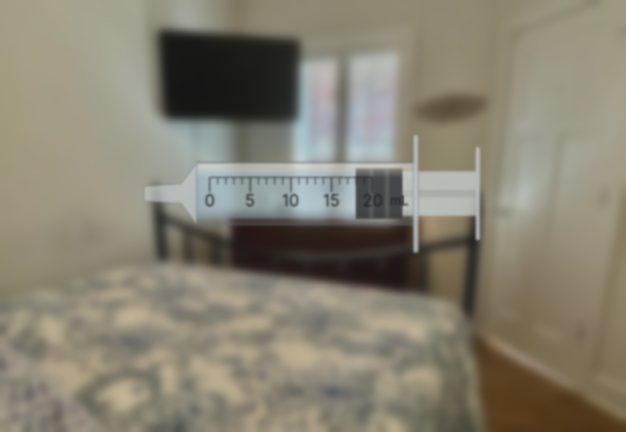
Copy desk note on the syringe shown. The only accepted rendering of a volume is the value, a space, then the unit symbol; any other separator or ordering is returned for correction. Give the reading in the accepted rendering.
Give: 18 mL
